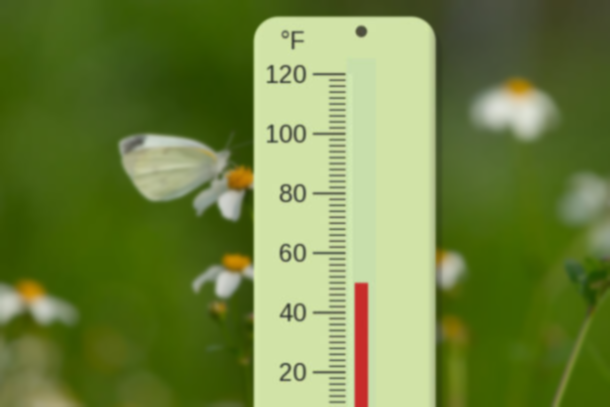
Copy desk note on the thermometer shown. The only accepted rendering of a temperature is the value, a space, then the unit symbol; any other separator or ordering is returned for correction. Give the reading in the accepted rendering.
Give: 50 °F
